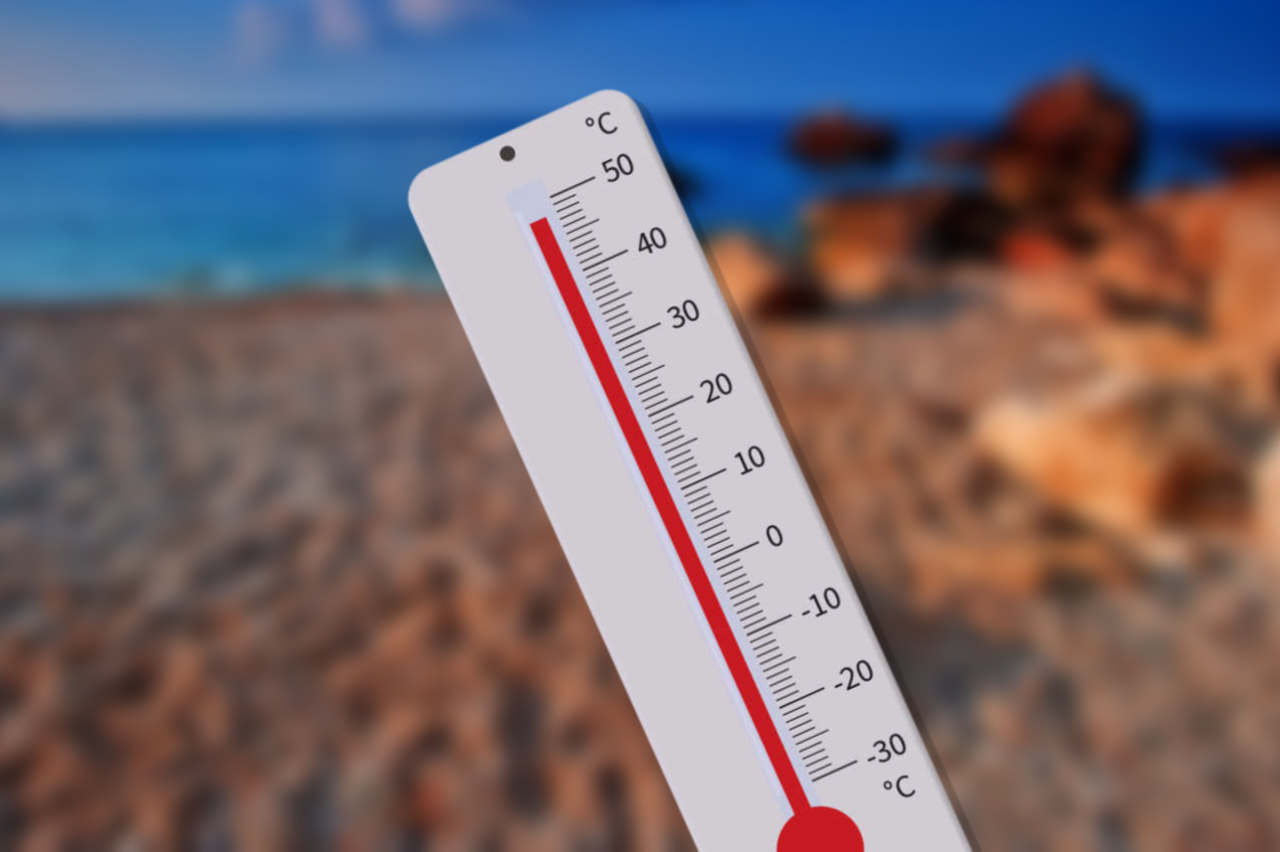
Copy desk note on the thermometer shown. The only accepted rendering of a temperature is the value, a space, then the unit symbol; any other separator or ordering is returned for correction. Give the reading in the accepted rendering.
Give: 48 °C
